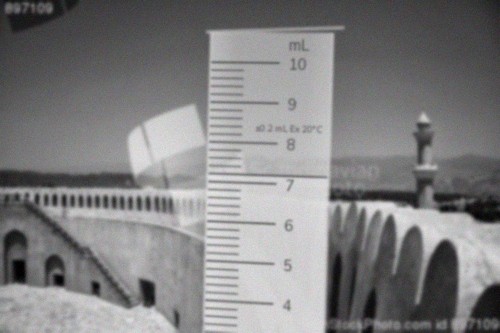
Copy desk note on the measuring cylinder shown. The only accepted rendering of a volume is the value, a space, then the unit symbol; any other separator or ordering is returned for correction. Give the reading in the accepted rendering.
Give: 7.2 mL
